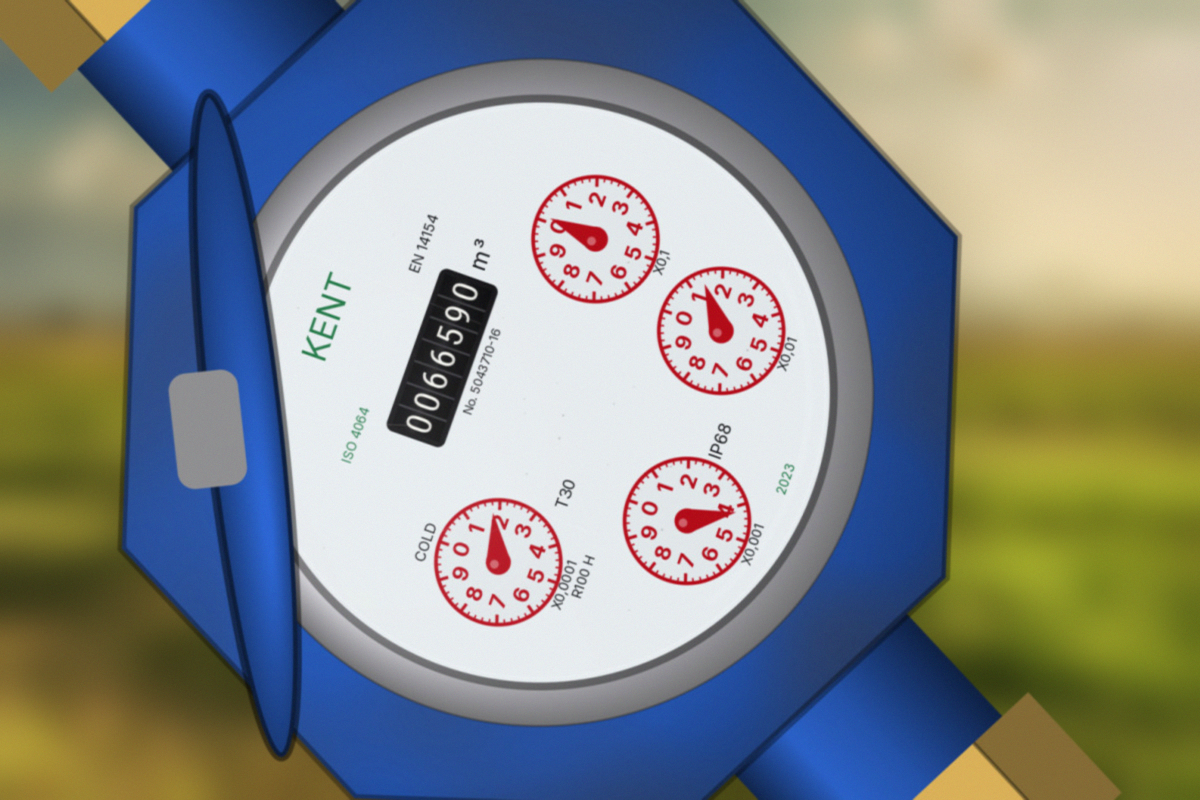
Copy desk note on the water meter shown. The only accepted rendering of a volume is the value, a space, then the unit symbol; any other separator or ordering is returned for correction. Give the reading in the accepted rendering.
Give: 66590.0141 m³
